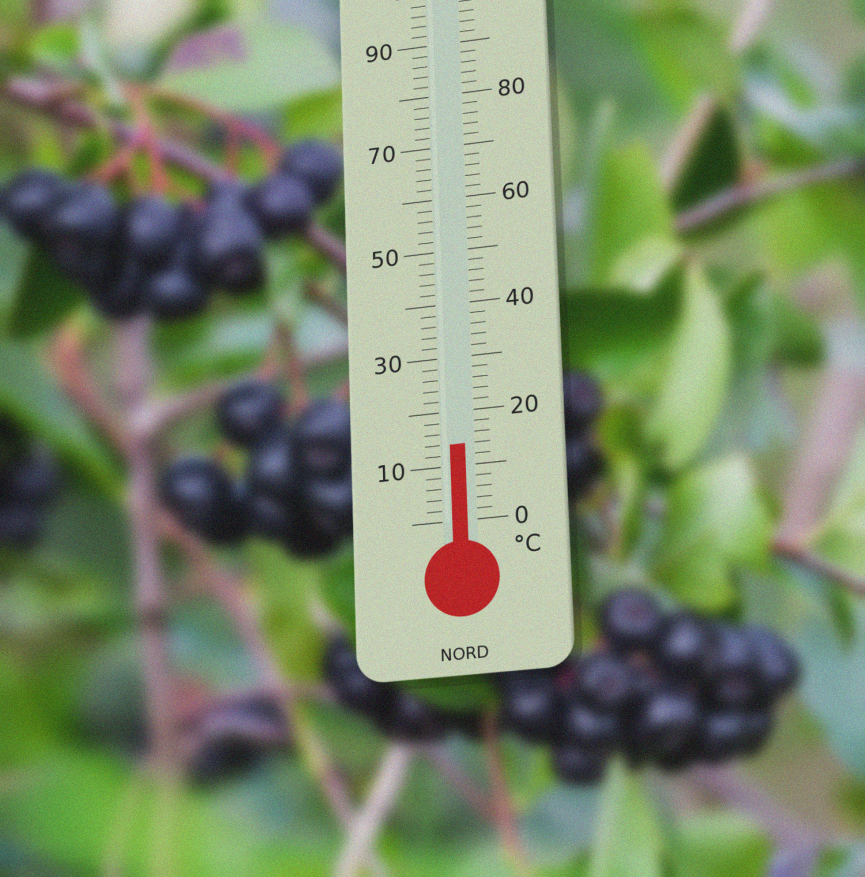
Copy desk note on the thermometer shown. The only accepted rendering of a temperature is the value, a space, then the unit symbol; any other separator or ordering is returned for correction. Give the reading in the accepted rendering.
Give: 14 °C
